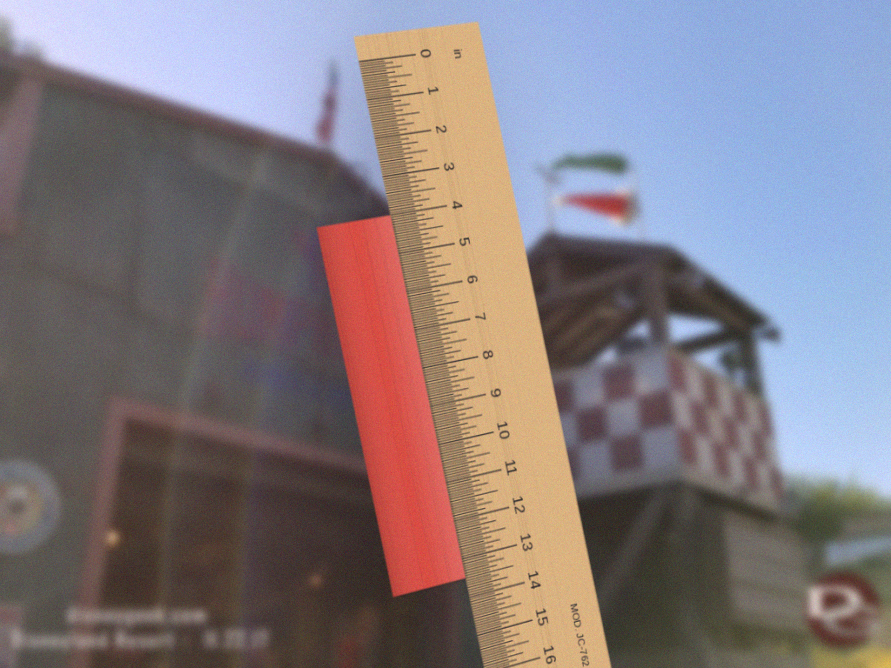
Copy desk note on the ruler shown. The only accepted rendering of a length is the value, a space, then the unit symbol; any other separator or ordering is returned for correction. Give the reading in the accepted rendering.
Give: 9.5 in
